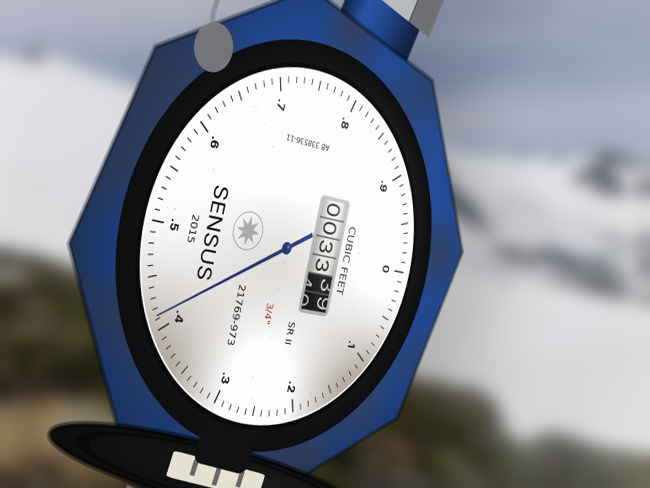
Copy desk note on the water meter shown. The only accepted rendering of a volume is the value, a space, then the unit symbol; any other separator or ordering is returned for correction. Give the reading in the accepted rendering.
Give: 3339.41 ft³
